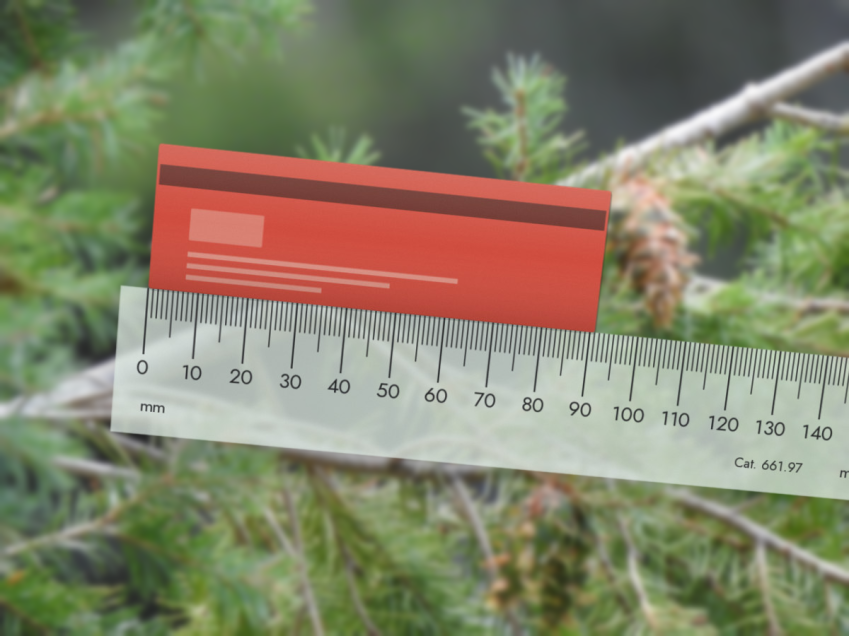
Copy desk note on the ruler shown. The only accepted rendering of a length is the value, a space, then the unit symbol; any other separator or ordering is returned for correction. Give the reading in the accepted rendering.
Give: 91 mm
